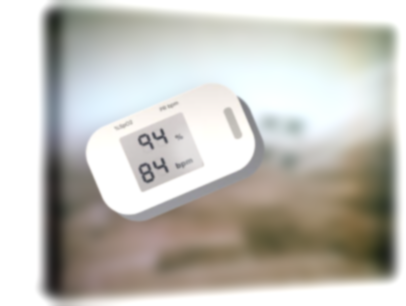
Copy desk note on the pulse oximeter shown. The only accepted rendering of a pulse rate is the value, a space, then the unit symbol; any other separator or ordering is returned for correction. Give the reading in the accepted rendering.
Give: 84 bpm
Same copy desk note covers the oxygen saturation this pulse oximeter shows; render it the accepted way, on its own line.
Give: 94 %
